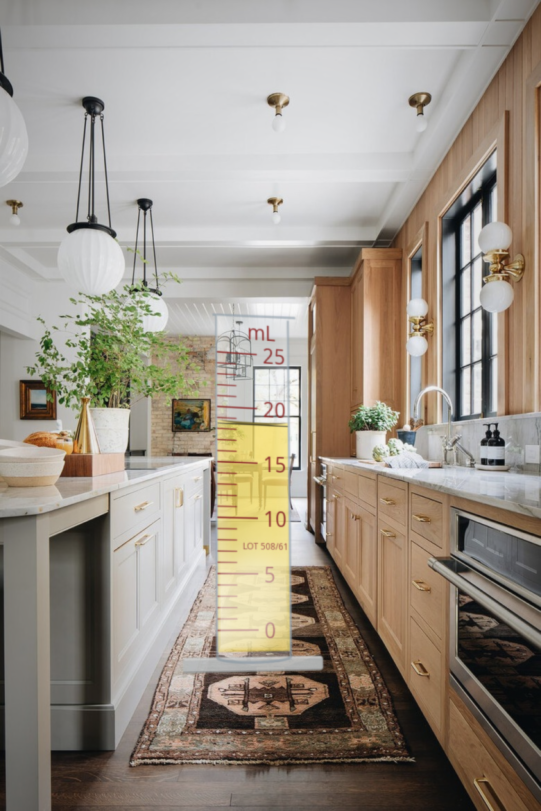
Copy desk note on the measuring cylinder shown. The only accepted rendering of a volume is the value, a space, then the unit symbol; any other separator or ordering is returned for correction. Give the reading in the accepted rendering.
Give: 18.5 mL
